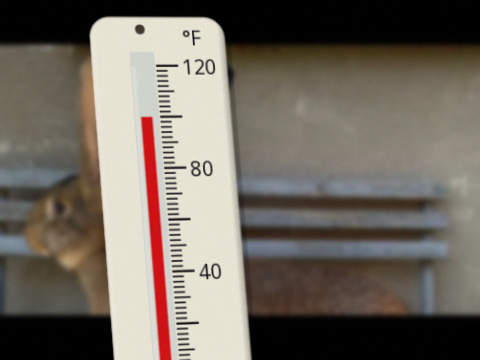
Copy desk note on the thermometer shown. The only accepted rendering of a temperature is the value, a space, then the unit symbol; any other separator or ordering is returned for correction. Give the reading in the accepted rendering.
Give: 100 °F
